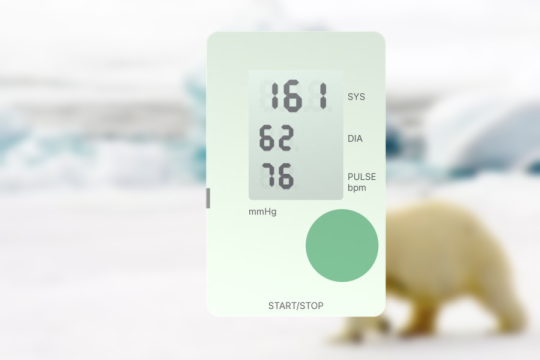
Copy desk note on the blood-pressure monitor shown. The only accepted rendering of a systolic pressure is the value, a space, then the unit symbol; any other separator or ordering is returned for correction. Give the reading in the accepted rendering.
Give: 161 mmHg
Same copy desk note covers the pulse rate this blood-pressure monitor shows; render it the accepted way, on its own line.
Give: 76 bpm
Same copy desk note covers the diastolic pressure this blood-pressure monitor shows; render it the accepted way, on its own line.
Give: 62 mmHg
